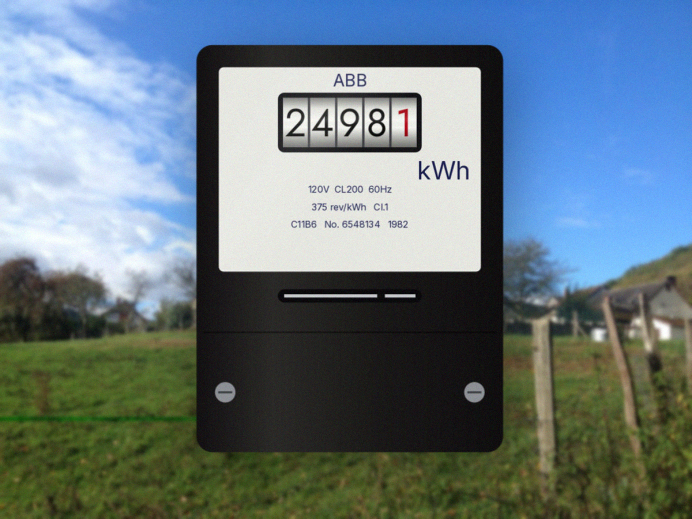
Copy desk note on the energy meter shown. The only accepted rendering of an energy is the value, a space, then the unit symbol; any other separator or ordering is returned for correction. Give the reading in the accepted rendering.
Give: 2498.1 kWh
